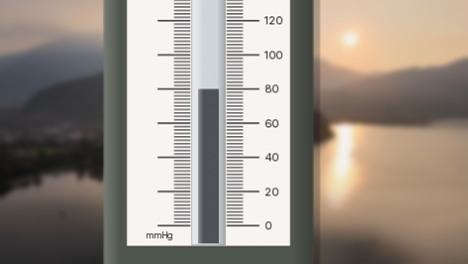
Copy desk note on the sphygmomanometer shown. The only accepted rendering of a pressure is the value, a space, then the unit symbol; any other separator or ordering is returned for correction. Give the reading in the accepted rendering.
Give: 80 mmHg
